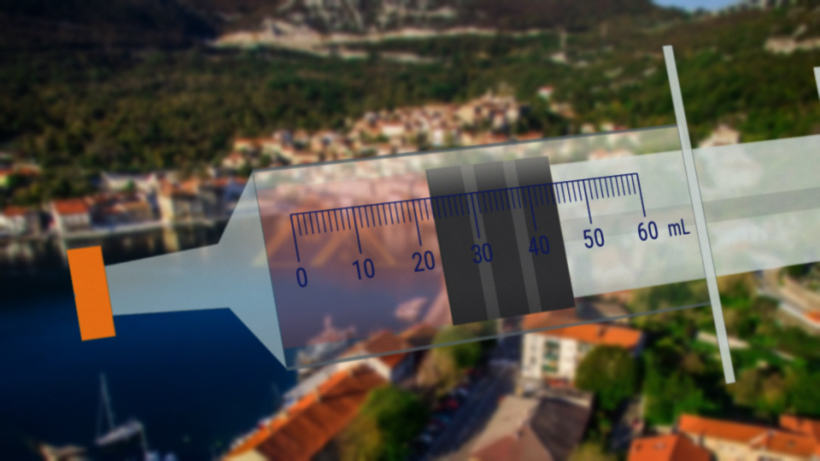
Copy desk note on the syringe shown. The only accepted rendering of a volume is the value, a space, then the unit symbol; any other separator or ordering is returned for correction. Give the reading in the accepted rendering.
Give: 23 mL
